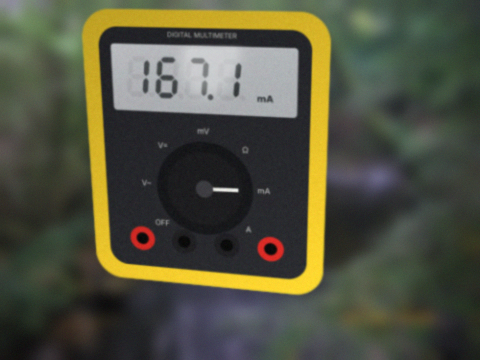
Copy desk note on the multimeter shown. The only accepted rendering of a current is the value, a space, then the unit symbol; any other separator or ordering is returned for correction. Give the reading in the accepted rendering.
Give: 167.1 mA
